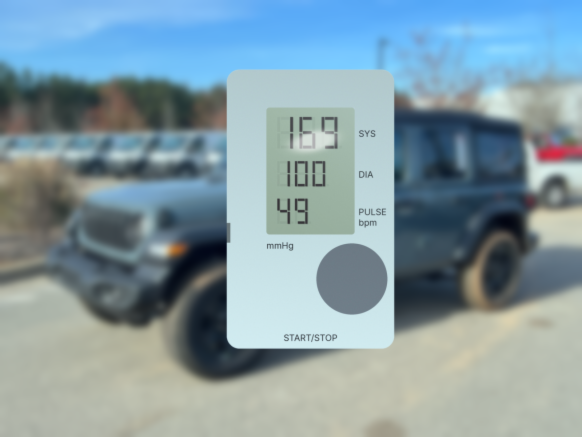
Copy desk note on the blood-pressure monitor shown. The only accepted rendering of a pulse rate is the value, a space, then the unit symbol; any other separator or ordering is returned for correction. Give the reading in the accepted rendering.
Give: 49 bpm
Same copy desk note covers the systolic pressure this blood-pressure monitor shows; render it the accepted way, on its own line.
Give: 169 mmHg
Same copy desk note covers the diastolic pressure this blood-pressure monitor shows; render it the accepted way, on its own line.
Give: 100 mmHg
